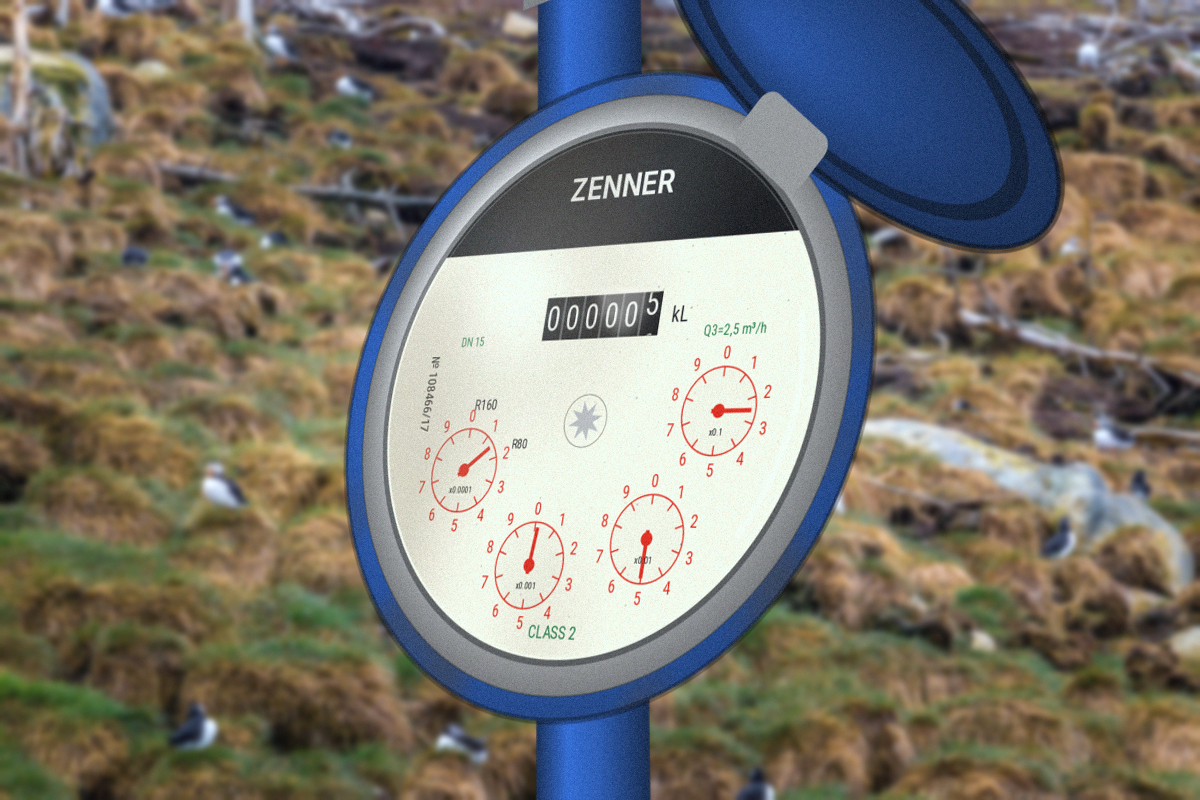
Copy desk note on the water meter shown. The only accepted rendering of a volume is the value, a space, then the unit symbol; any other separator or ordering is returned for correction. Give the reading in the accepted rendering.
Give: 5.2501 kL
